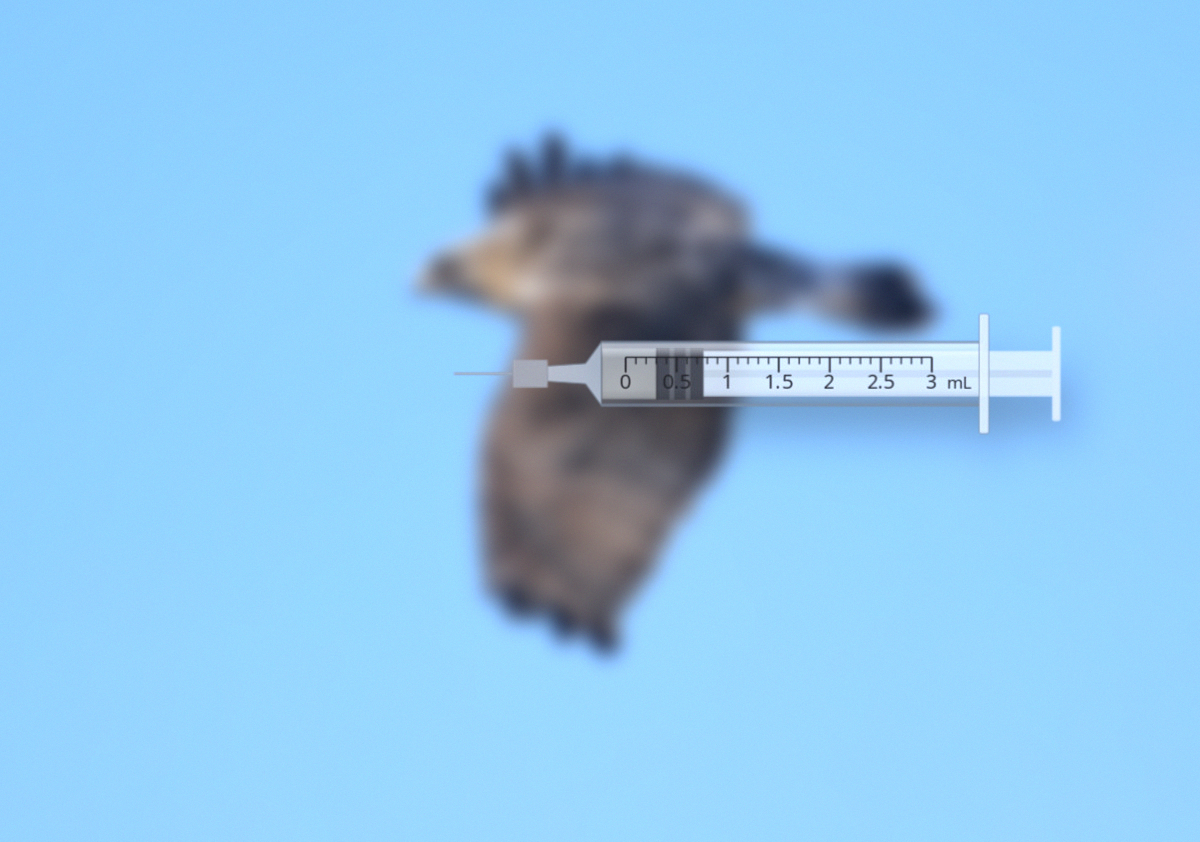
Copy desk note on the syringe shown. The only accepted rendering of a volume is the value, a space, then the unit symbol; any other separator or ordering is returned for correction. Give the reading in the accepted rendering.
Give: 0.3 mL
